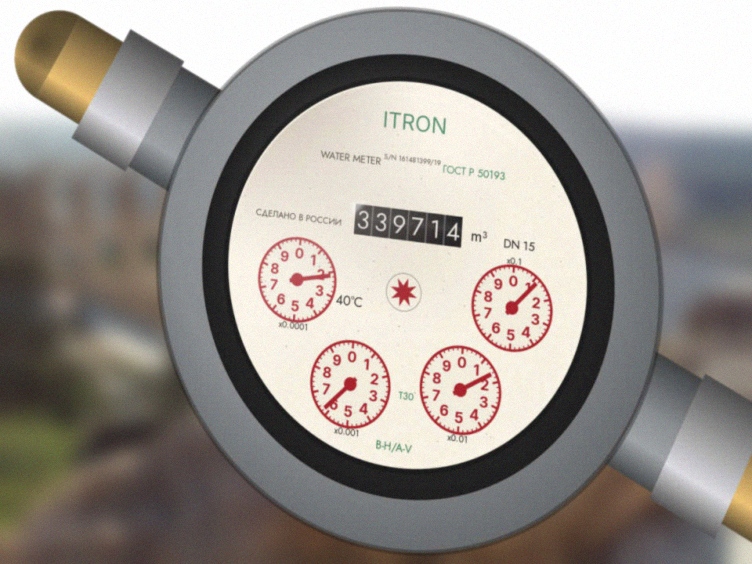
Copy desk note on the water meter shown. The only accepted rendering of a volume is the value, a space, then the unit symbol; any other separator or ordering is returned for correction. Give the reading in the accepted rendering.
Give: 339714.1162 m³
